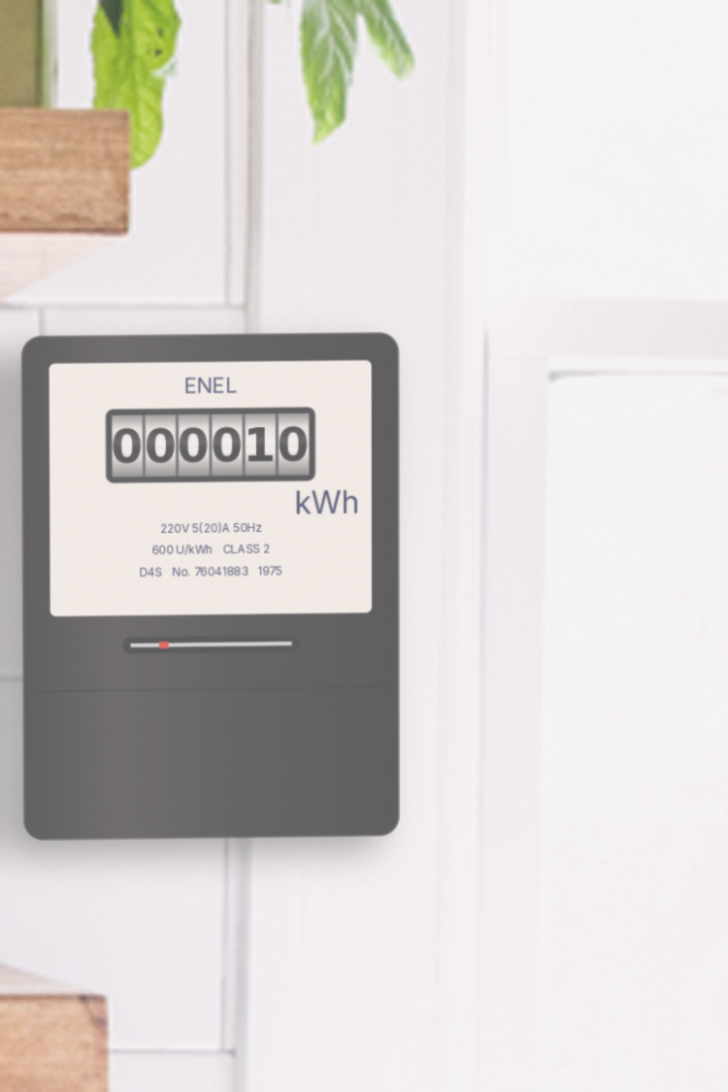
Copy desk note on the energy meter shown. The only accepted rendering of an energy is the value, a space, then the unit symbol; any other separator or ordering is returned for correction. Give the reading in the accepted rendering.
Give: 10 kWh
